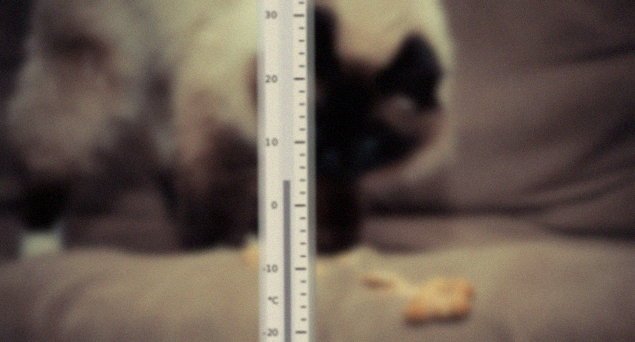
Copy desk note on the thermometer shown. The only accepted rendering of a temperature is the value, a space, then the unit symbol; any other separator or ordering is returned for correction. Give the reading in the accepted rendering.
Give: 4 °C
